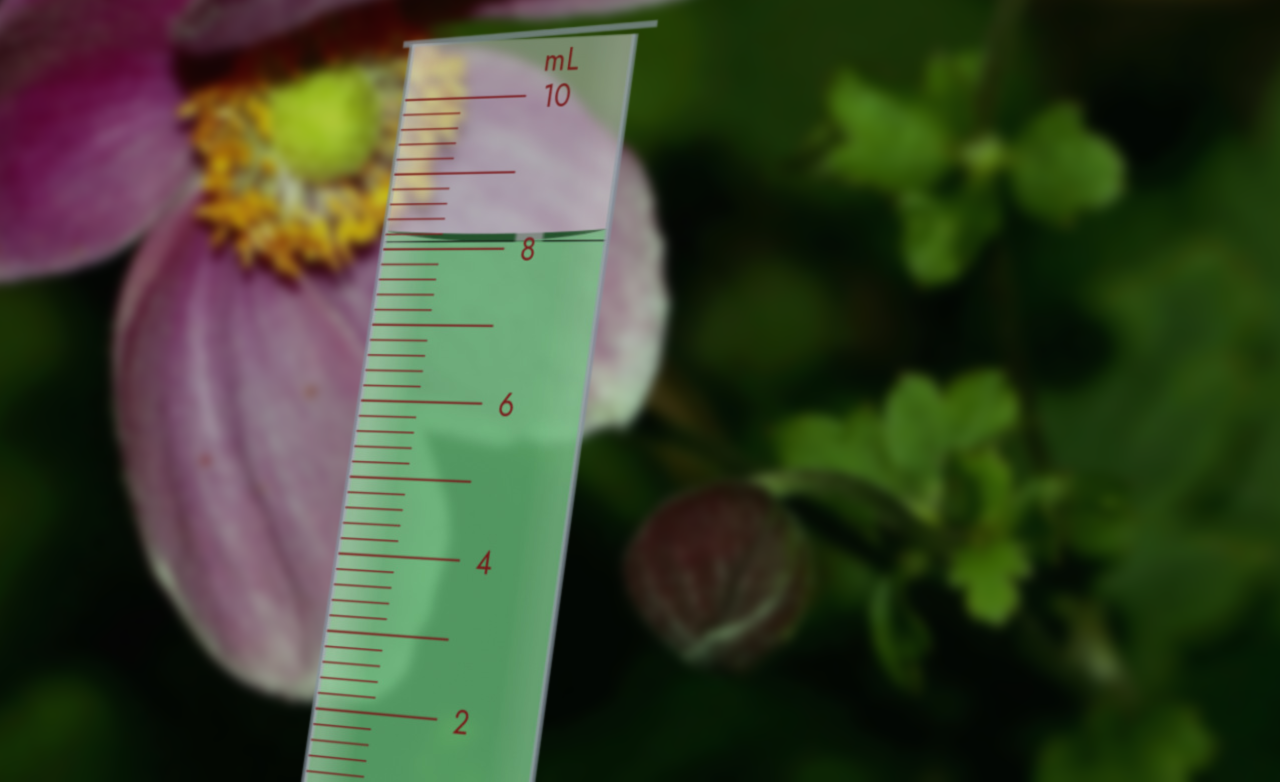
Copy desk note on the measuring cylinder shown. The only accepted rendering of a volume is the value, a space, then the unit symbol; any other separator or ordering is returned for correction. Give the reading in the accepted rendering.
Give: 8.1 mL
